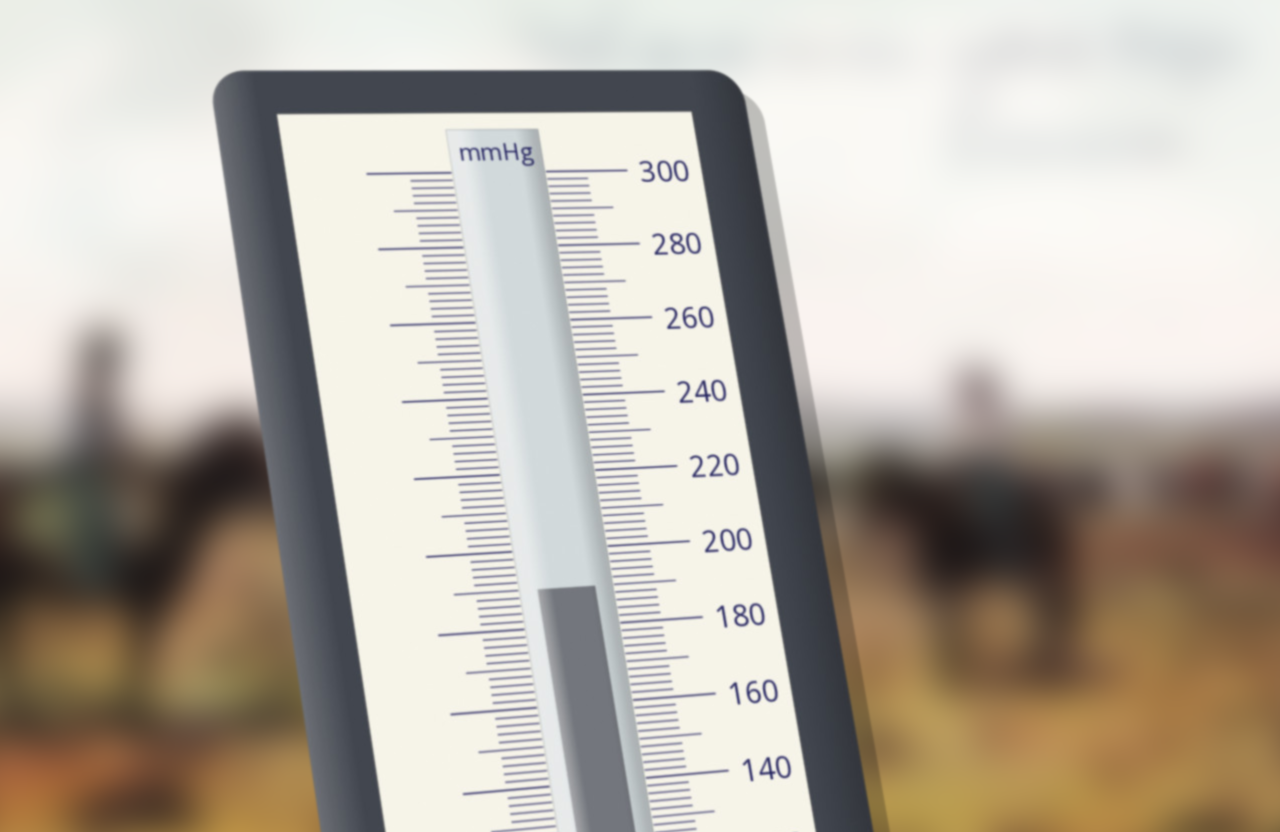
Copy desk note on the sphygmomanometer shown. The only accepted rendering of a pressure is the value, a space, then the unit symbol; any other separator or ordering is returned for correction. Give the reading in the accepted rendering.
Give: 190 mmHg
